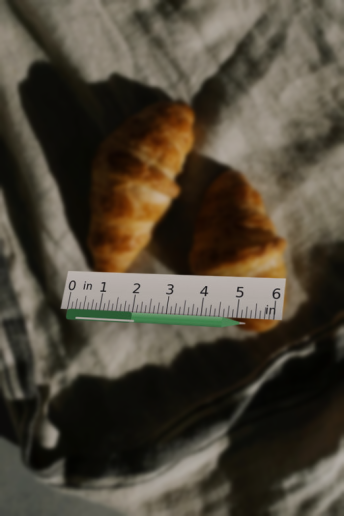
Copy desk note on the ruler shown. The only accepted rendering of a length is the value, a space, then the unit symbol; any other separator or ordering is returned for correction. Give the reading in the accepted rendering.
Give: 5.25 in
